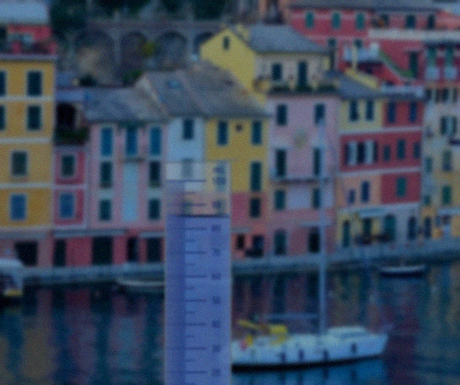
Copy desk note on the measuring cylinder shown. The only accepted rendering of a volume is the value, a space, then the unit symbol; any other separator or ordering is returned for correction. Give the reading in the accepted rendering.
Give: 85 mL
